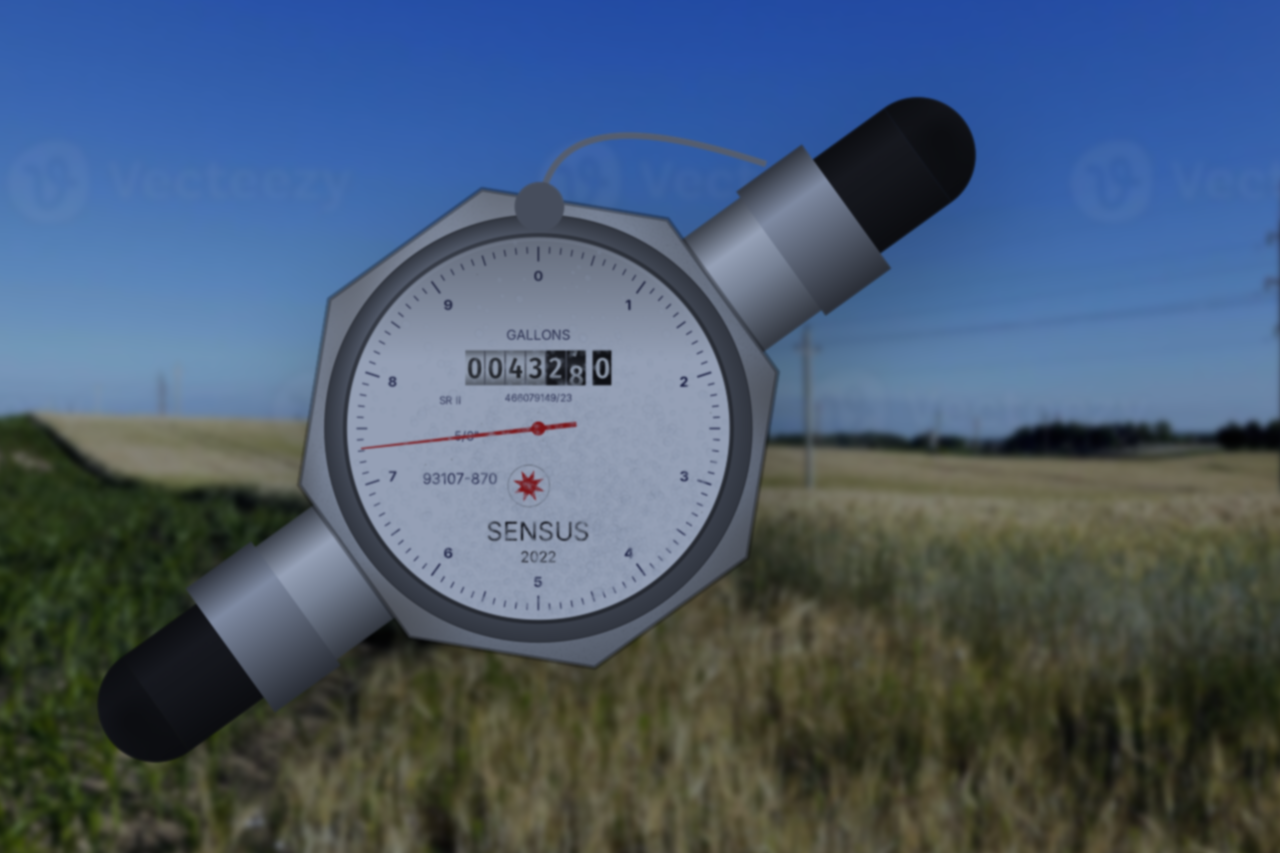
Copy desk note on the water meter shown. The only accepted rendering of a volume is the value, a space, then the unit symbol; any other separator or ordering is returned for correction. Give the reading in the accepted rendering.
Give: 43277.3 gal
